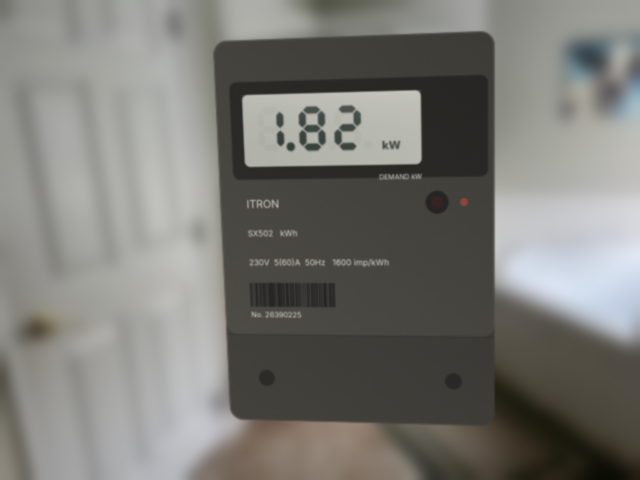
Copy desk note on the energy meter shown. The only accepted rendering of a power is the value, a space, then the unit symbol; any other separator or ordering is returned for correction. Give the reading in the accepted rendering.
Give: 1.82 kW
